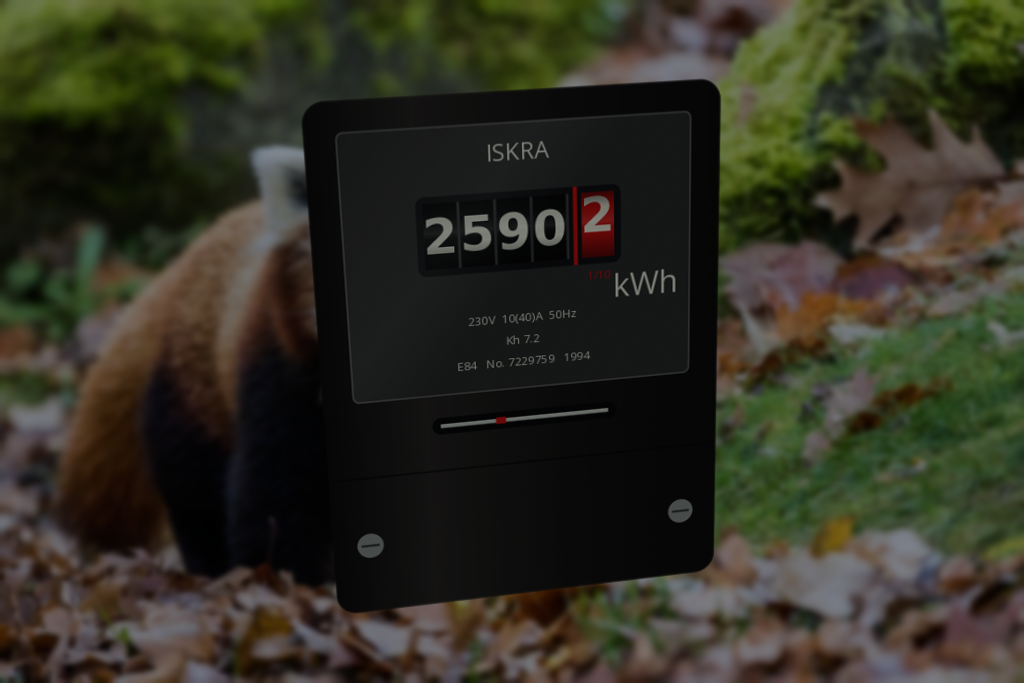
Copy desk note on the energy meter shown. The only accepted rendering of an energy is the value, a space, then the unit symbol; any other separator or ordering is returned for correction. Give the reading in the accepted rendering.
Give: 2590.2 kWh
